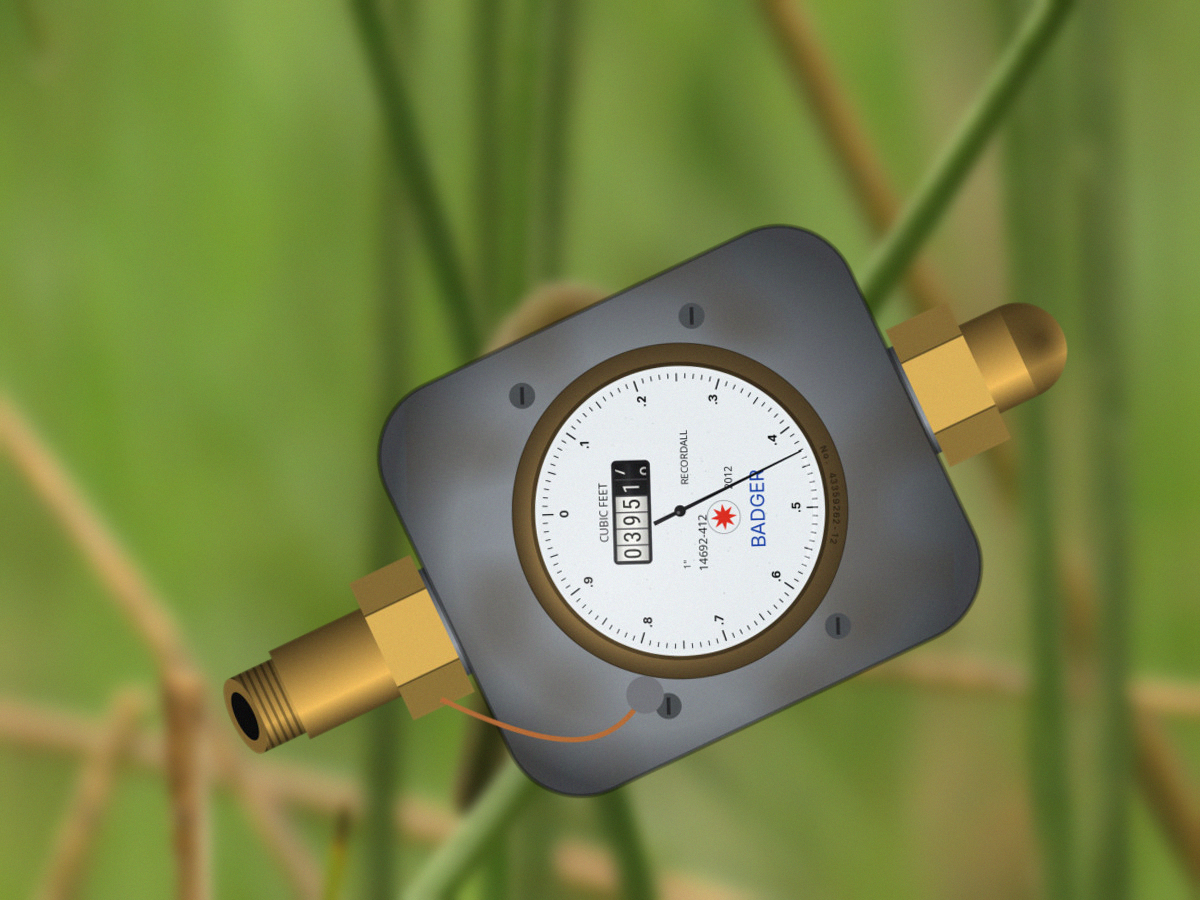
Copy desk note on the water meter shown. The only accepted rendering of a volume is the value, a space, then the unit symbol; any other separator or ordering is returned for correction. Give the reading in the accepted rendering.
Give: 39517.43 ft³
